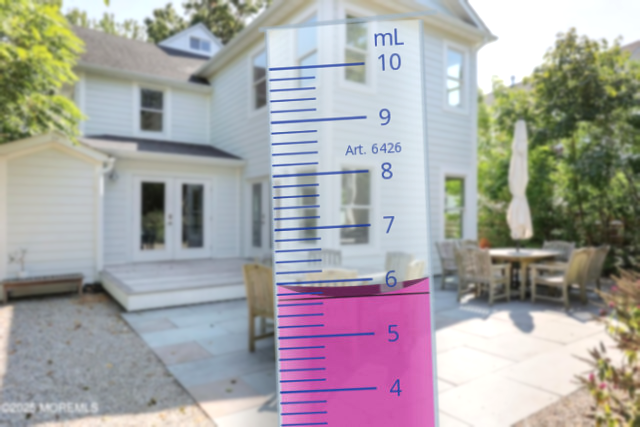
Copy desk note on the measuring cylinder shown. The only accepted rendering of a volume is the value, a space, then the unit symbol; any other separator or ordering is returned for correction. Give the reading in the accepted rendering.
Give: 5.7 mL
